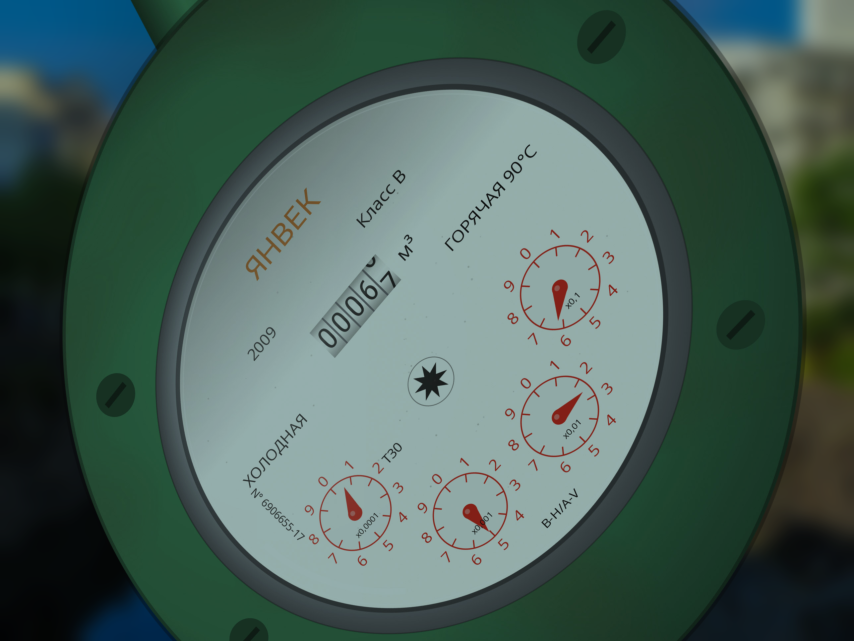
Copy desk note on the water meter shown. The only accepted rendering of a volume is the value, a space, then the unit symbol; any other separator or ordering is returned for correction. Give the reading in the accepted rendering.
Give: 66.6250 m³
